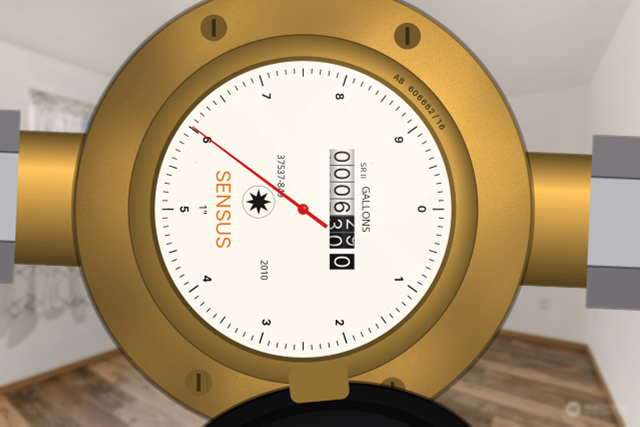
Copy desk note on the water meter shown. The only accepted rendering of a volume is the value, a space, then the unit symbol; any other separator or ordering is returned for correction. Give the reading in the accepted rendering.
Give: 6296.0 gal
